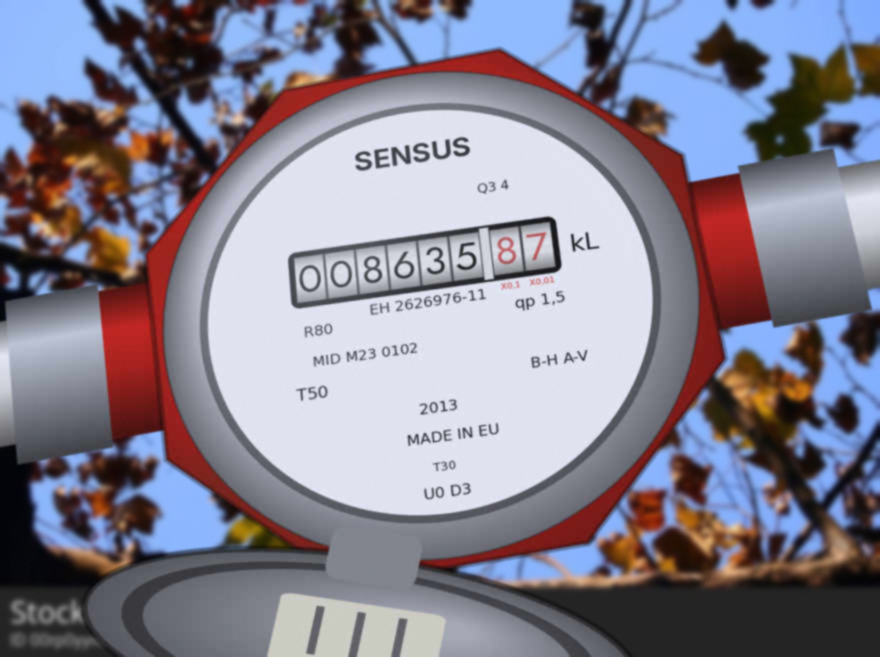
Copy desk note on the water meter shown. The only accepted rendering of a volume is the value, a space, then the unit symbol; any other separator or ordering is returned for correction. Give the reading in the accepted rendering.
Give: 8635.87 kL
